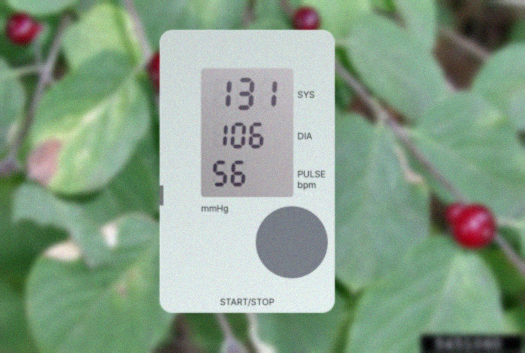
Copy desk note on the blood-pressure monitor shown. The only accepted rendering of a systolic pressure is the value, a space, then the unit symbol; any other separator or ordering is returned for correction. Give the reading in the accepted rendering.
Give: 131 mmHg
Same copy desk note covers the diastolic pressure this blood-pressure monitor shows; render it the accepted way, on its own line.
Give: 106 mmHg
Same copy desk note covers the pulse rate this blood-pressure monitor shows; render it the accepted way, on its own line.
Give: 56 bpm
